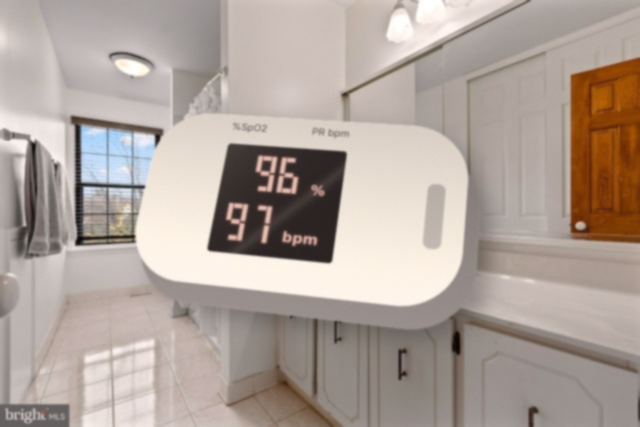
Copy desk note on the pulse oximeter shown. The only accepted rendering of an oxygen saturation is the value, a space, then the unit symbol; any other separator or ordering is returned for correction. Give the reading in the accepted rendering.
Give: 96 %
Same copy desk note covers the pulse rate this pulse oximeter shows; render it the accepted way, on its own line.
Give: 97 bpm
